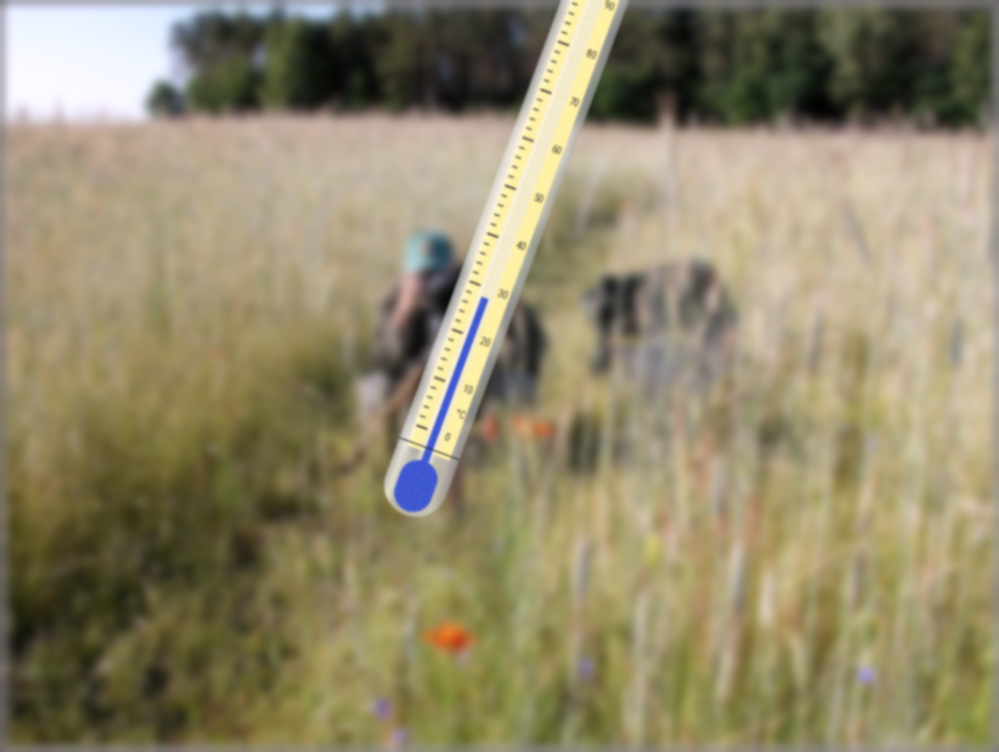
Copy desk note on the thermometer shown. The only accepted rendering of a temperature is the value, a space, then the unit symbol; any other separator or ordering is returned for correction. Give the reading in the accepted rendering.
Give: 28 °C
